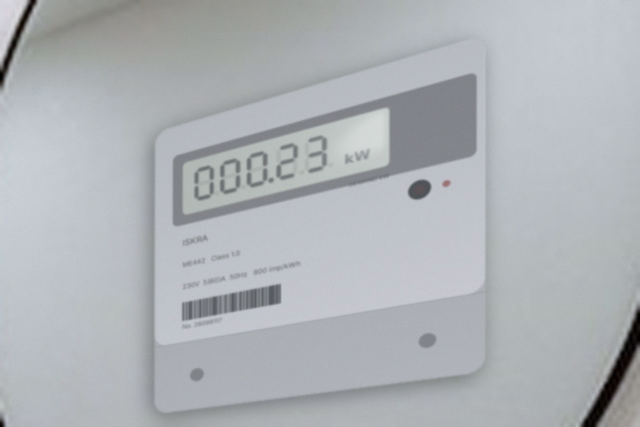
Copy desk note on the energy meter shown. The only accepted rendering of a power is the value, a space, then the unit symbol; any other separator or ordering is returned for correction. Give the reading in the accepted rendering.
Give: 0.23 kW
